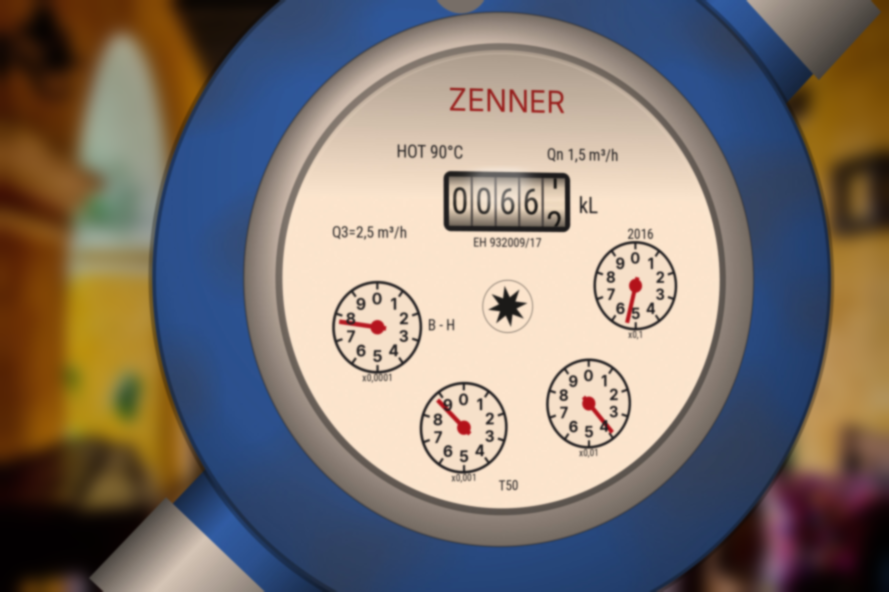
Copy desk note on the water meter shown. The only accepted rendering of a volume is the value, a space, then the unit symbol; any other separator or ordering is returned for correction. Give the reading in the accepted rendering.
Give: 661.5387 kL
